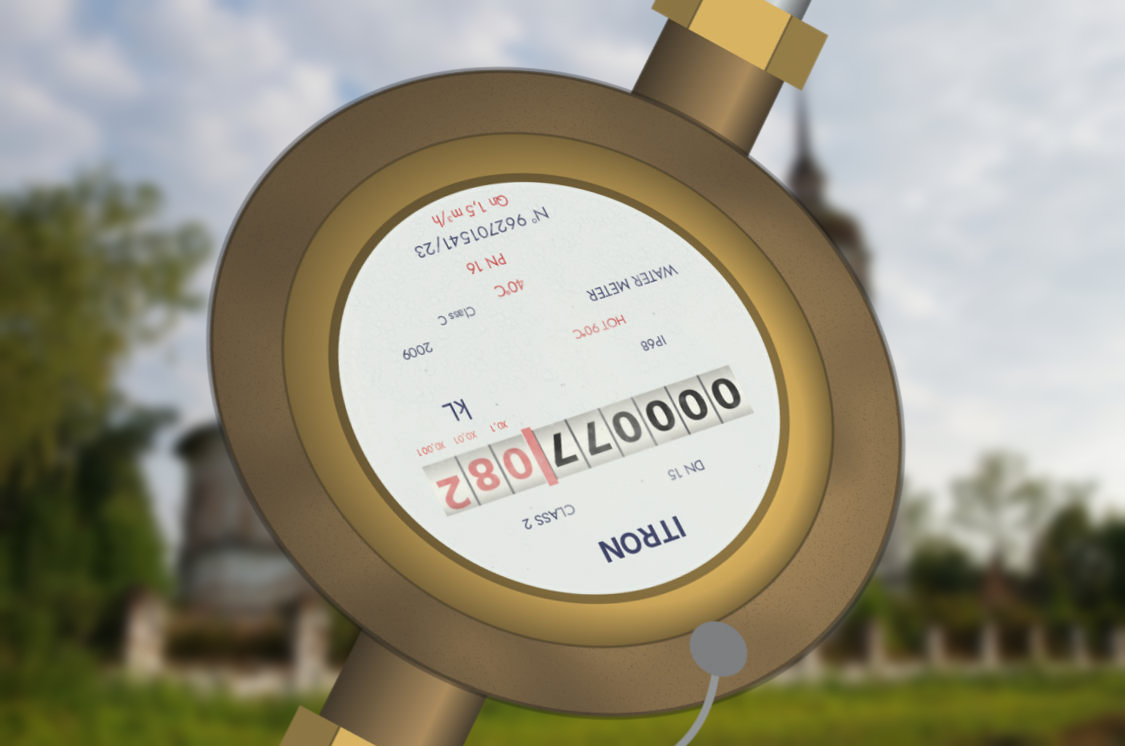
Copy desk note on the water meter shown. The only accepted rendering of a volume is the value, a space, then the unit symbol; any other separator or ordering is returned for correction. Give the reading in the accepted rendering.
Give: 77.082 kL
